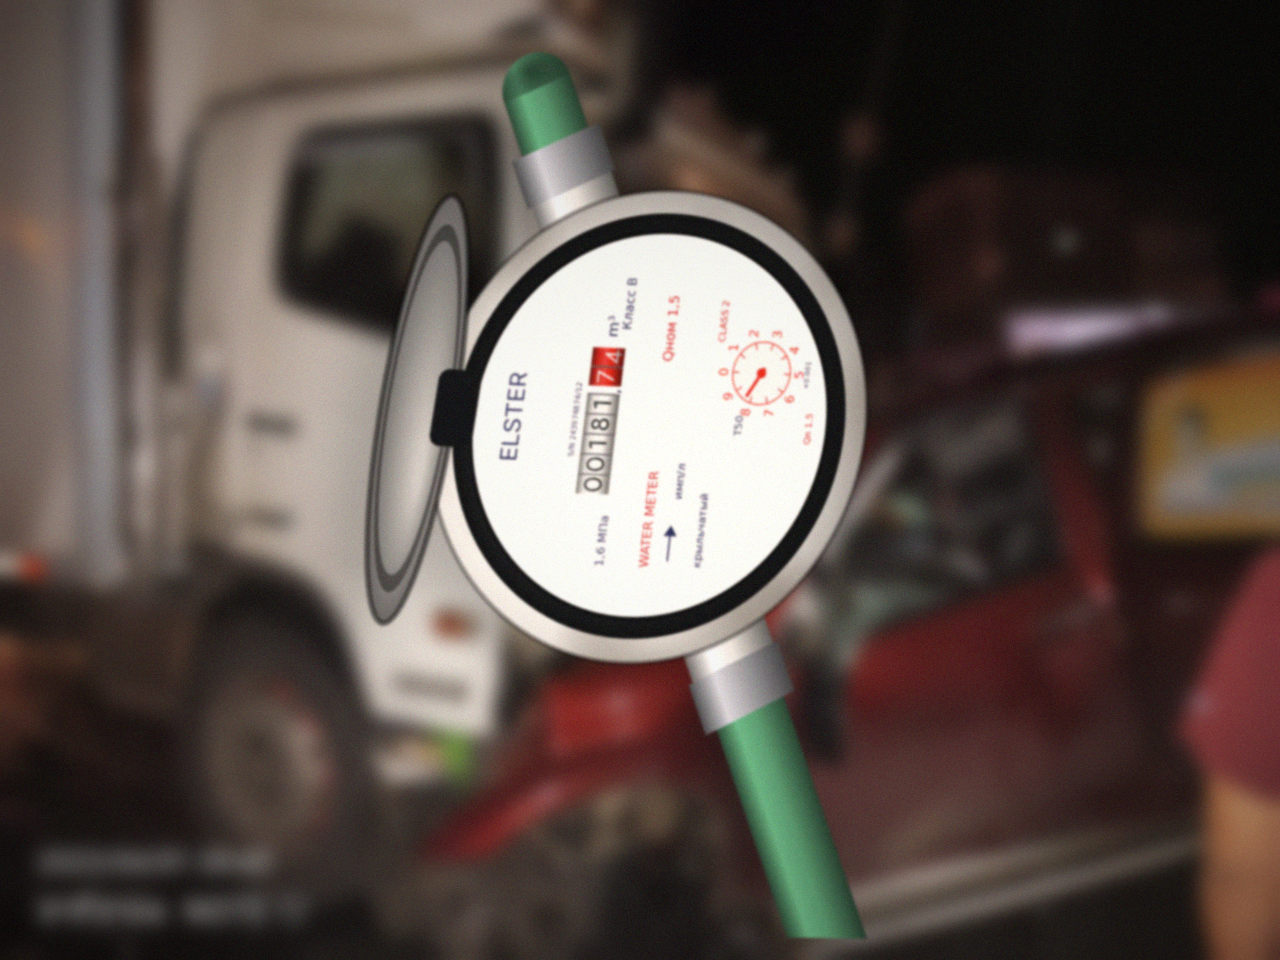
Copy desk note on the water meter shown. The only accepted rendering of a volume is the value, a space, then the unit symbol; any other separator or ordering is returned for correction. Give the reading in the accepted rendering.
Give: 181.738 m³
